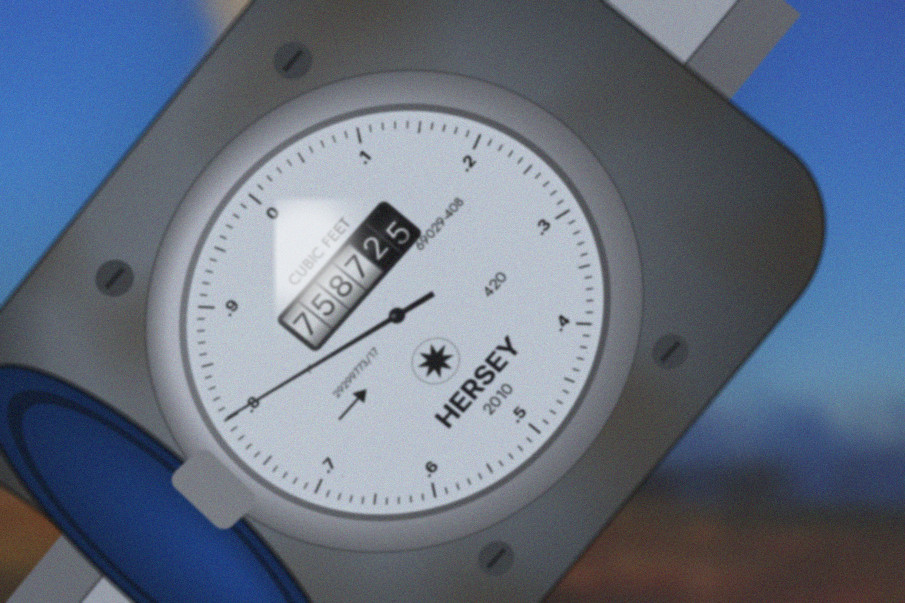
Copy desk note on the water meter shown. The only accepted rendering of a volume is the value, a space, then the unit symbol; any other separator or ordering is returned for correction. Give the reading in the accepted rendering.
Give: 758724.80 ft³
